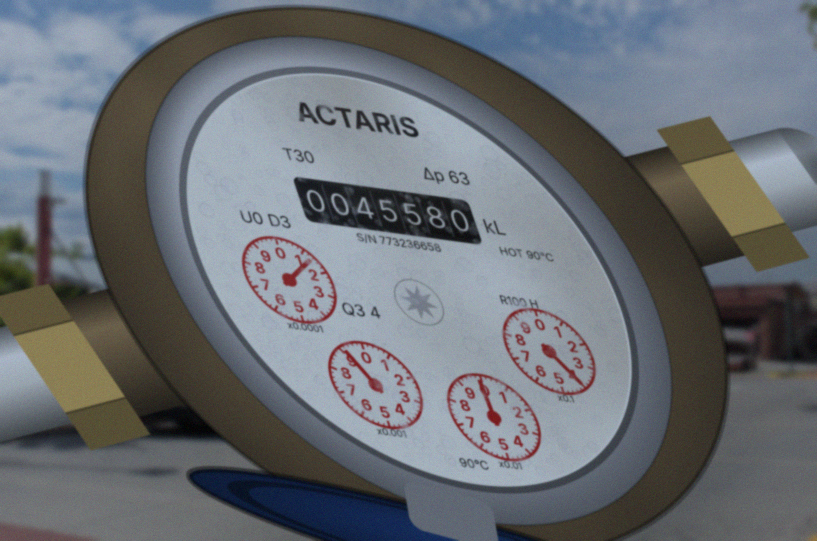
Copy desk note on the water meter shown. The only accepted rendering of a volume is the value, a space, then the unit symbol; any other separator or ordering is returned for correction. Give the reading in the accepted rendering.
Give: 45580.3991 kL
